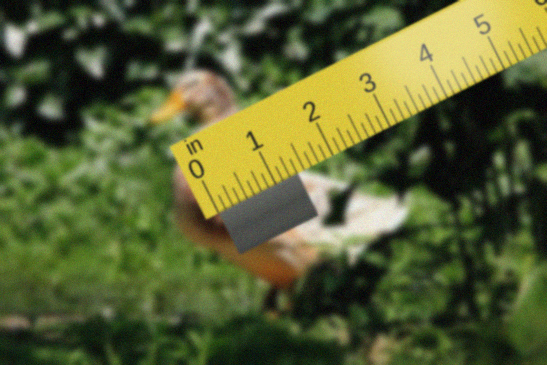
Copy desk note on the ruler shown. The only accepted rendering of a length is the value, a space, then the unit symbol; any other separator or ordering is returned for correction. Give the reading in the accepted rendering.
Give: 1.375 in
